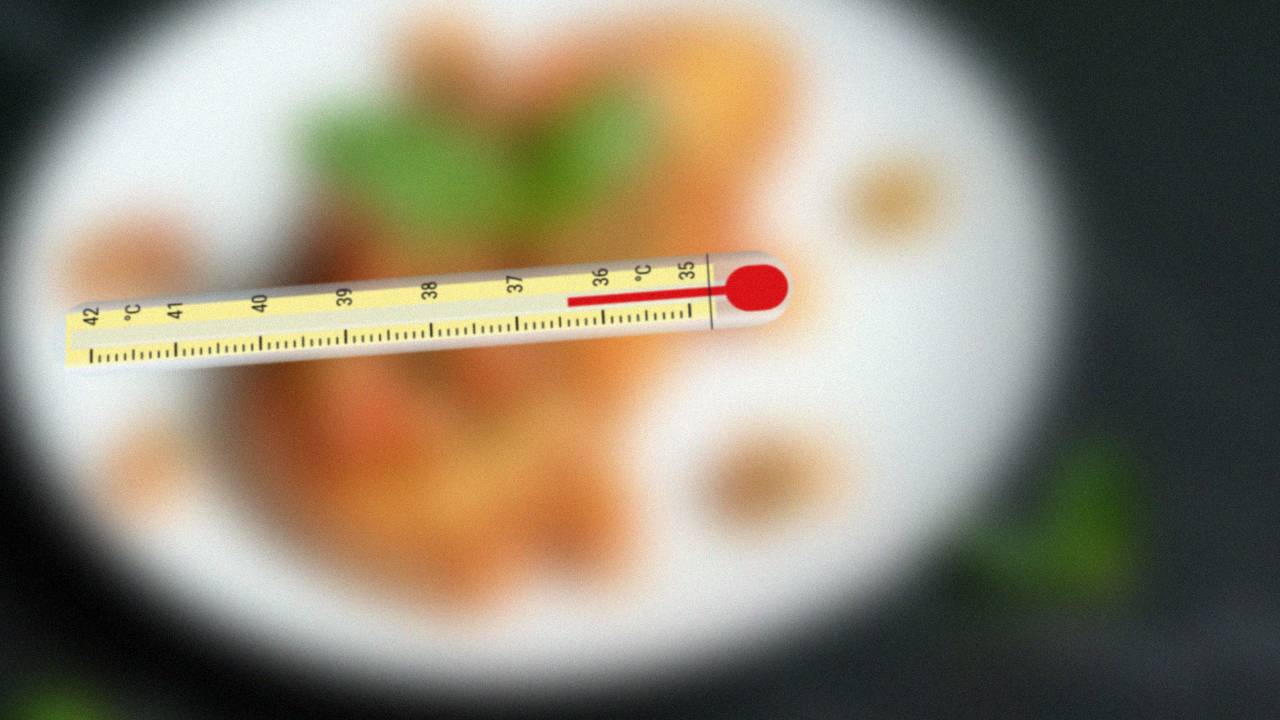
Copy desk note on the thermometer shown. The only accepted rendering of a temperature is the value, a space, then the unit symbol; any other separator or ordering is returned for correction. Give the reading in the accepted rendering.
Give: 36.4 °C
